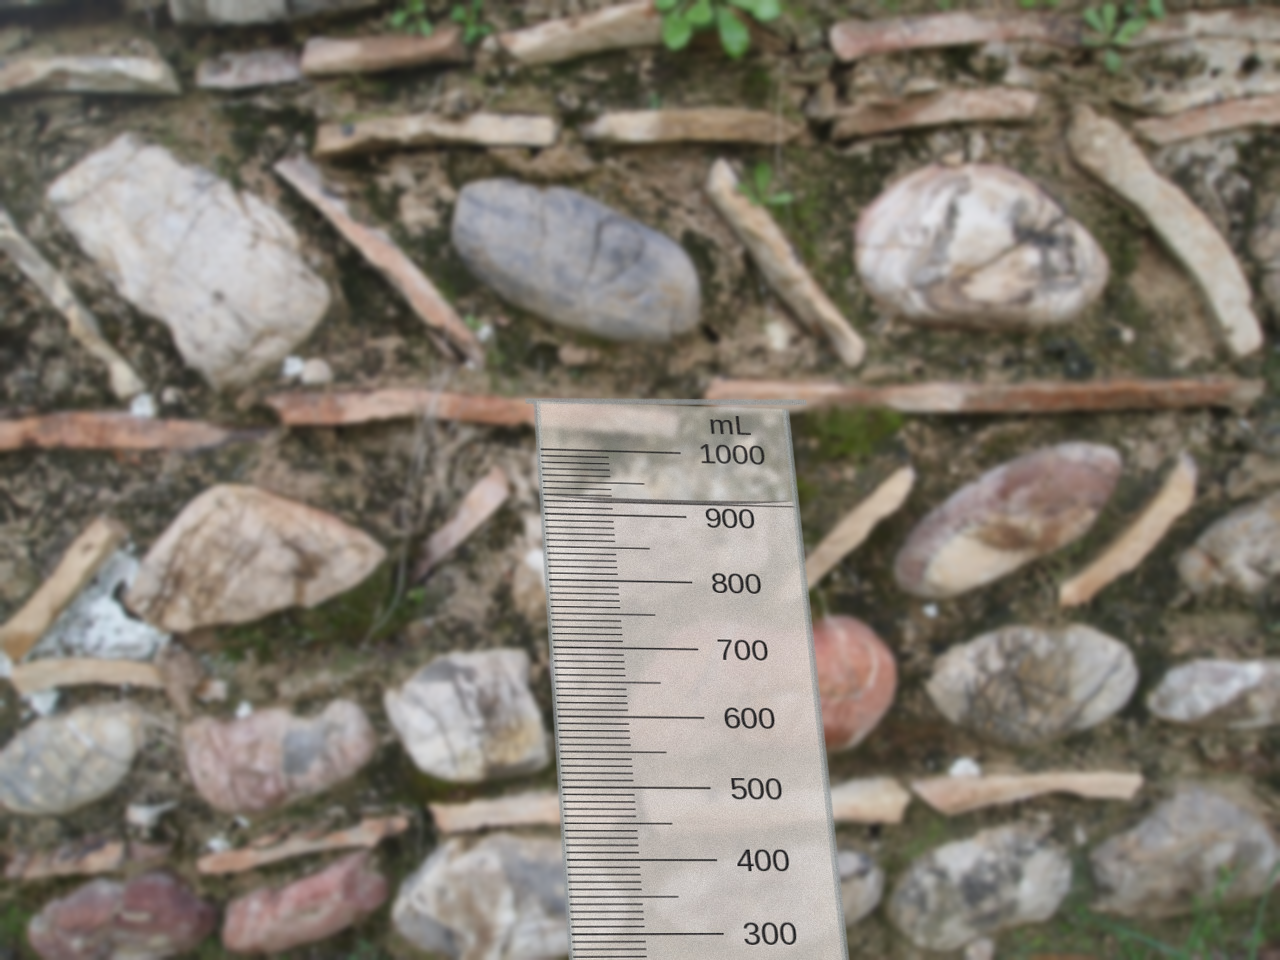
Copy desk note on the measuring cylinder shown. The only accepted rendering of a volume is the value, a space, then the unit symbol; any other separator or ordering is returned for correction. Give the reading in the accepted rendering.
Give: 920 mL
